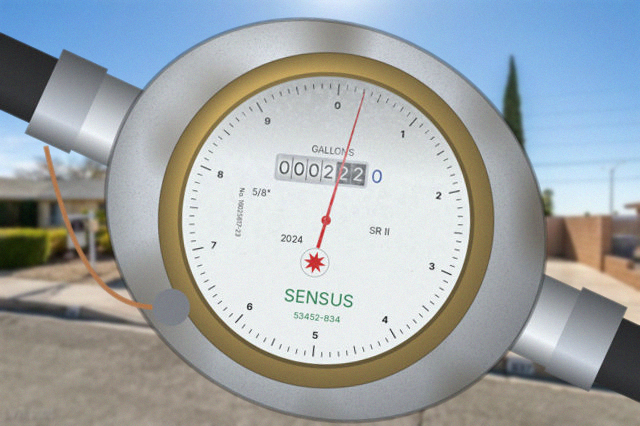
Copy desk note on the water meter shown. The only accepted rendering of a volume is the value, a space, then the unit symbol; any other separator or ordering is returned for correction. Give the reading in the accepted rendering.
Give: 2220.3 gal
